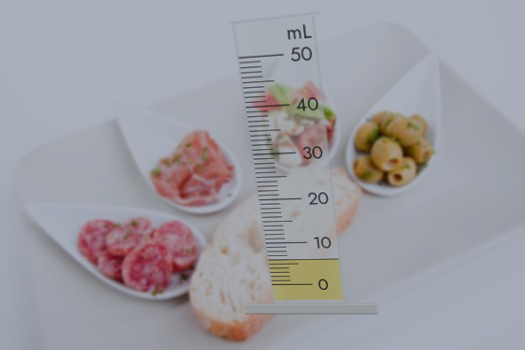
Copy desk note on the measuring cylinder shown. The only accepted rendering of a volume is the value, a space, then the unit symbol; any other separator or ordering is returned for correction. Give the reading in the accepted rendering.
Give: 6 mL
